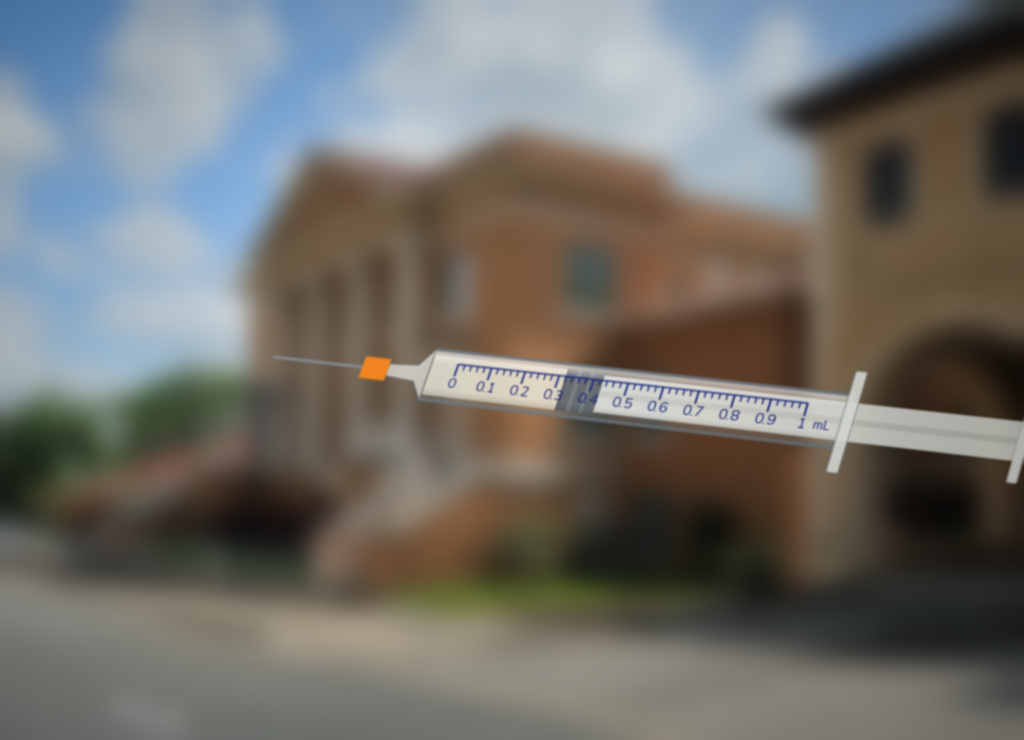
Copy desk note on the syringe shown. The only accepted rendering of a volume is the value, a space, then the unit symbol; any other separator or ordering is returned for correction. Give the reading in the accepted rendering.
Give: 0.32 mL
